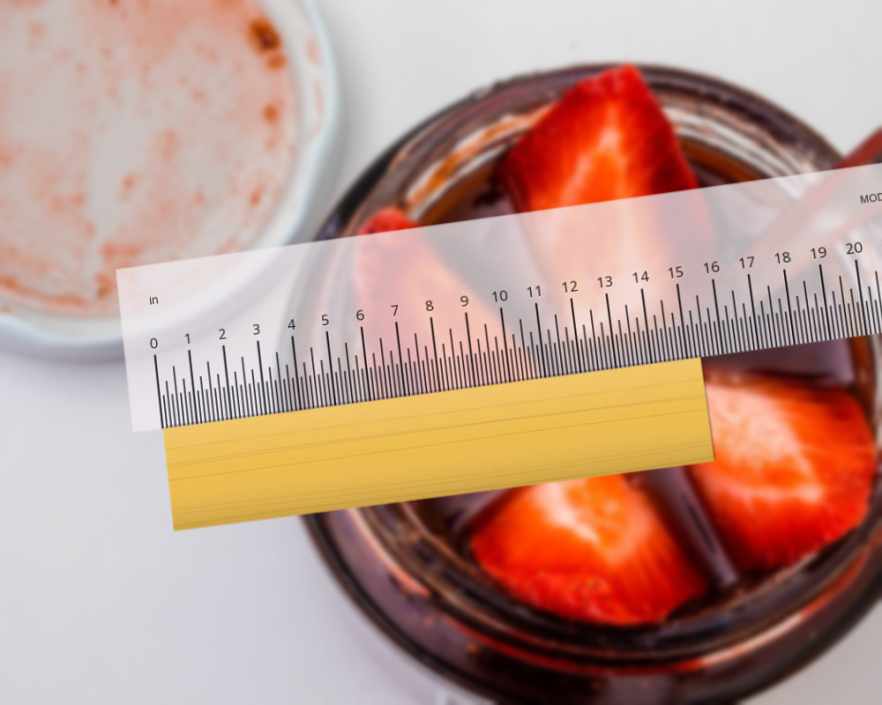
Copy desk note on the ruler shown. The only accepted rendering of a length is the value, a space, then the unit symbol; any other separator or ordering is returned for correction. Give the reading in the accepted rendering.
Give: 15.375 in
